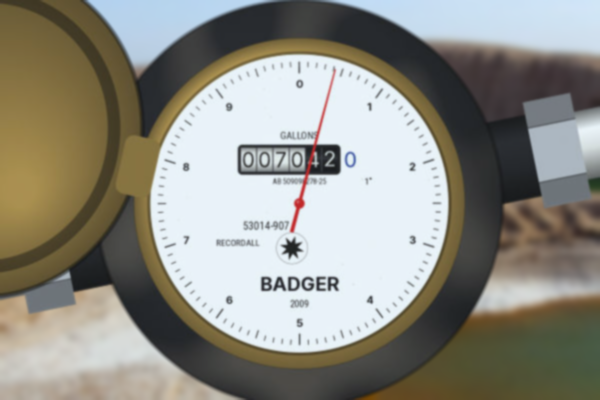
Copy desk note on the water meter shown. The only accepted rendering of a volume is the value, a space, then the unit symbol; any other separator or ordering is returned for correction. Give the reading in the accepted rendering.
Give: 70420.4 gal
